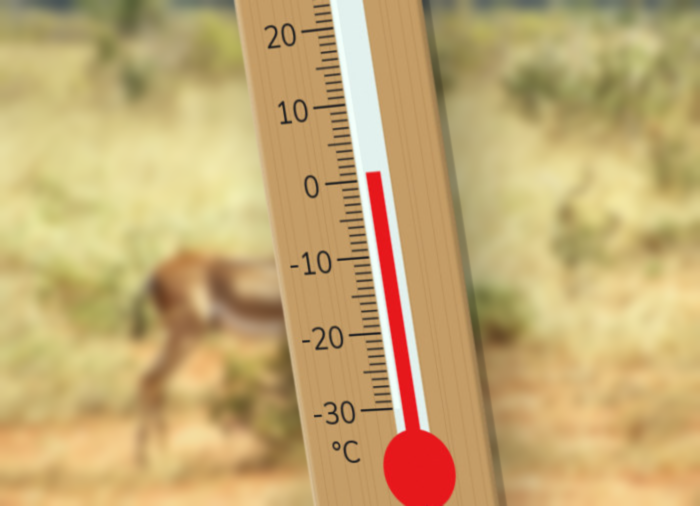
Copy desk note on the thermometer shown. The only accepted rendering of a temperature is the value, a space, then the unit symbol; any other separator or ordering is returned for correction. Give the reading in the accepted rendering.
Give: 1 °C
